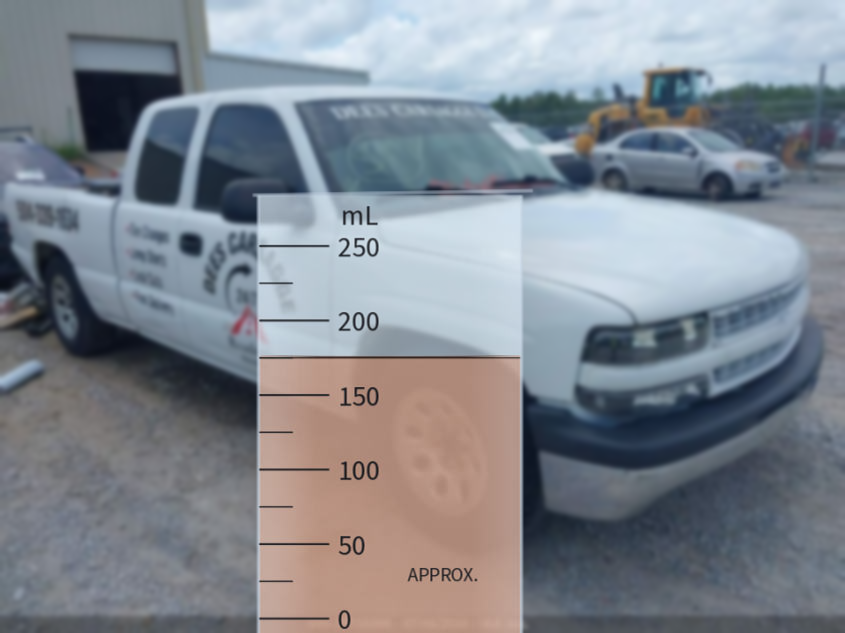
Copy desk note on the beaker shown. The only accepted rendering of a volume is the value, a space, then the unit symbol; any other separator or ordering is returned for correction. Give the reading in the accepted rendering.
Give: 175 mL
